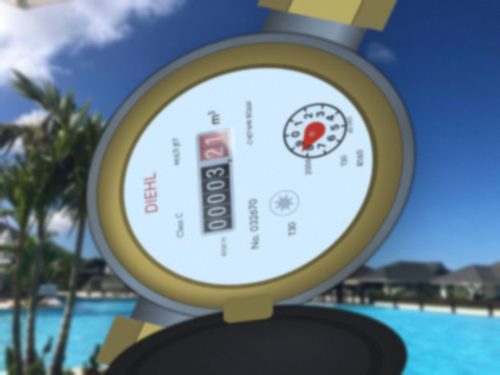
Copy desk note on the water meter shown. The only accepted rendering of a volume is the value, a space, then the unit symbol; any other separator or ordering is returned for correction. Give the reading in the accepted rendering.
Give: 3.218 m³
